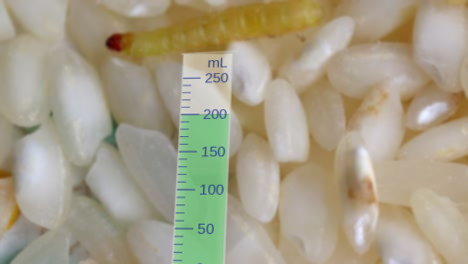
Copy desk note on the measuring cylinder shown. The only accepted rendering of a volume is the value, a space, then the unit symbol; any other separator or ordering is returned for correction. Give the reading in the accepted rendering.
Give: 200 mL
